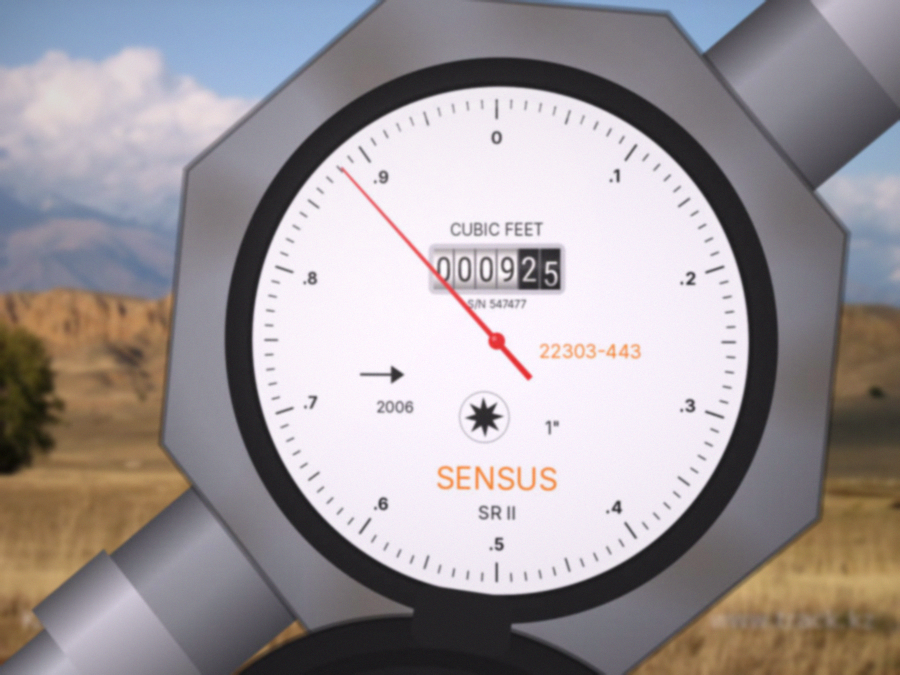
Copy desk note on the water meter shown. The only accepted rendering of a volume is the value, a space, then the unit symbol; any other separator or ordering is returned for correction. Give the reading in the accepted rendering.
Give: 924.88 ft³
